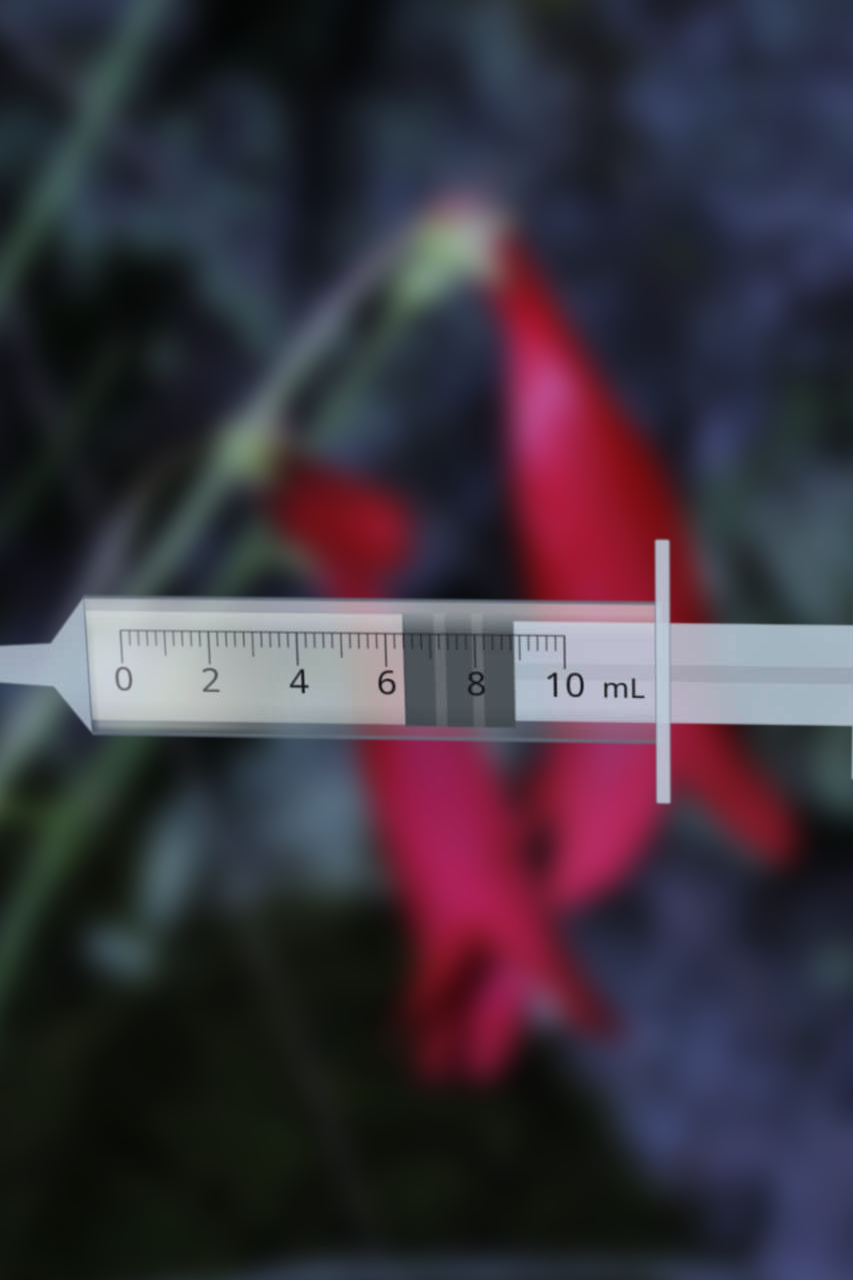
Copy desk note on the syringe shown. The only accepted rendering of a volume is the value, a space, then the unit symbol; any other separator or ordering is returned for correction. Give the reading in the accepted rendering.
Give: 6.4 mL
